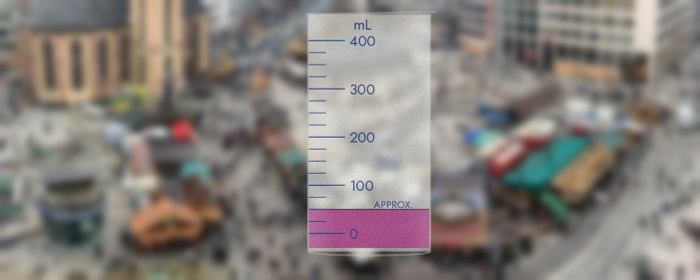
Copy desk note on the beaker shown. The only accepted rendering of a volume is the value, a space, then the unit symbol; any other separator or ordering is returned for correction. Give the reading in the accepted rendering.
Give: 50 mL
